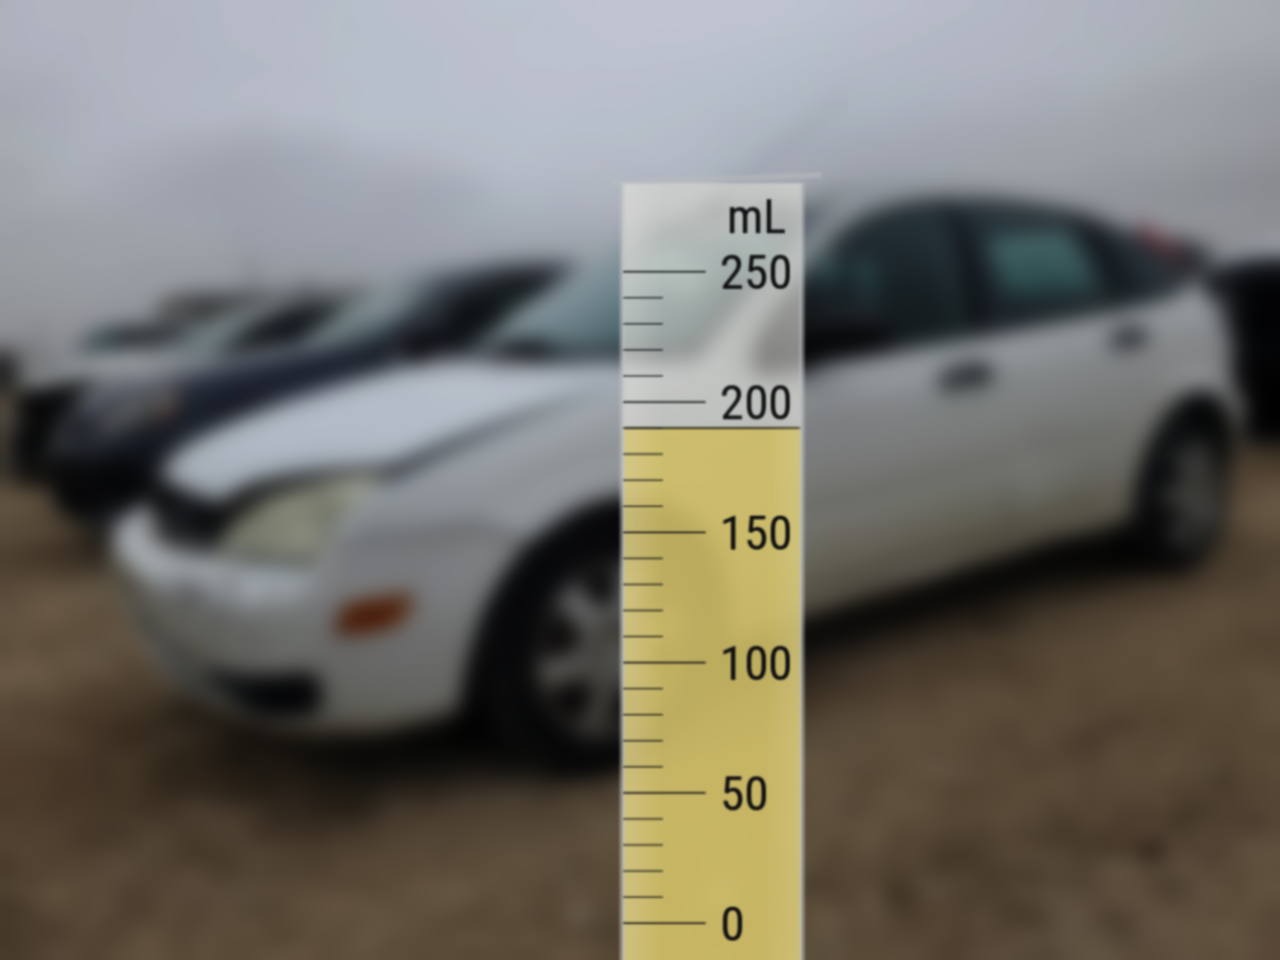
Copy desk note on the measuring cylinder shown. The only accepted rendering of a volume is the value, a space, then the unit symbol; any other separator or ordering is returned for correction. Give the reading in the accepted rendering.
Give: 190 mL
